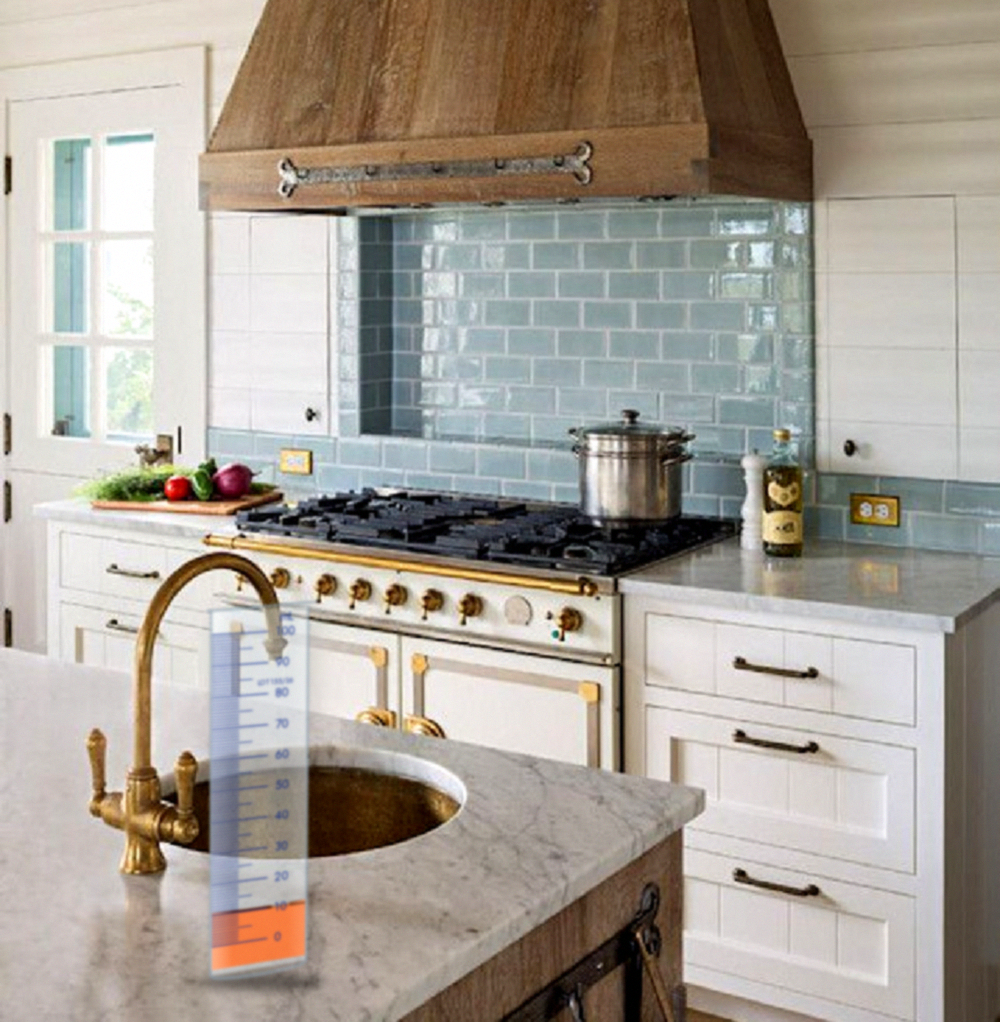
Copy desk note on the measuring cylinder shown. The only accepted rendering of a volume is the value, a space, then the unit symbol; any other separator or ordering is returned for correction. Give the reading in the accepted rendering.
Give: 10 mL
